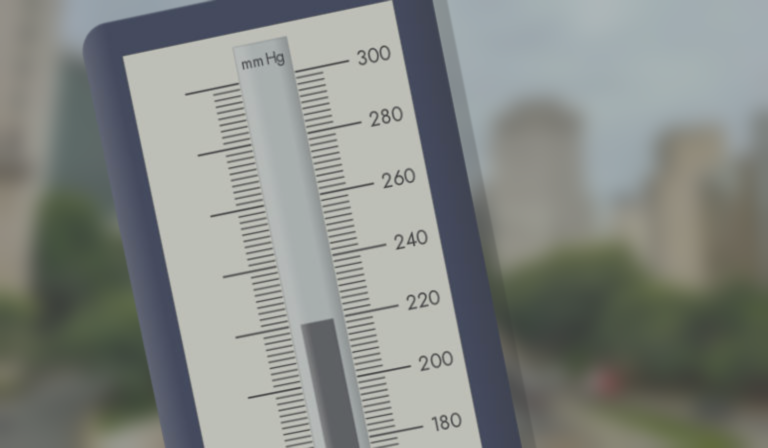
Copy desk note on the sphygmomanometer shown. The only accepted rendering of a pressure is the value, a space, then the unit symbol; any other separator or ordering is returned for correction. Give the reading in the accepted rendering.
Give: 220 mmHg
